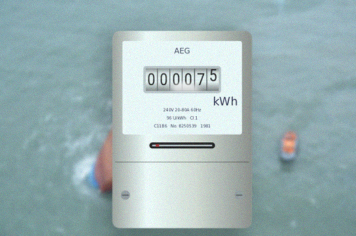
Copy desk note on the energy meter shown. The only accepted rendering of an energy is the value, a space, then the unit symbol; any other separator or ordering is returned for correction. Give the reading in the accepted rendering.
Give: 75 kWh
